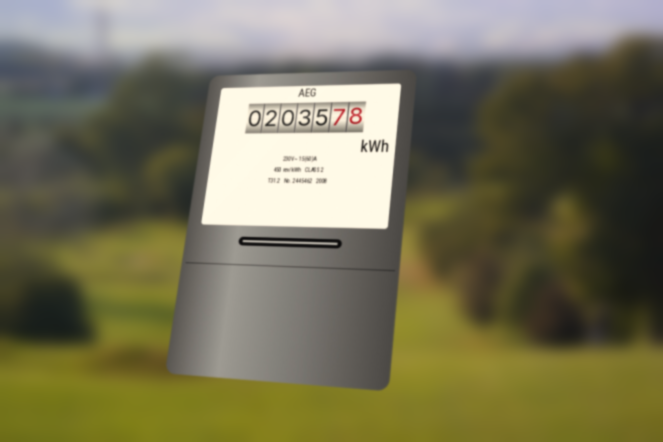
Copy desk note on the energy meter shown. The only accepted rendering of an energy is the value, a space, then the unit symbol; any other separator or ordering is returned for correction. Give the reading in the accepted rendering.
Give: 2035.78 kWh
